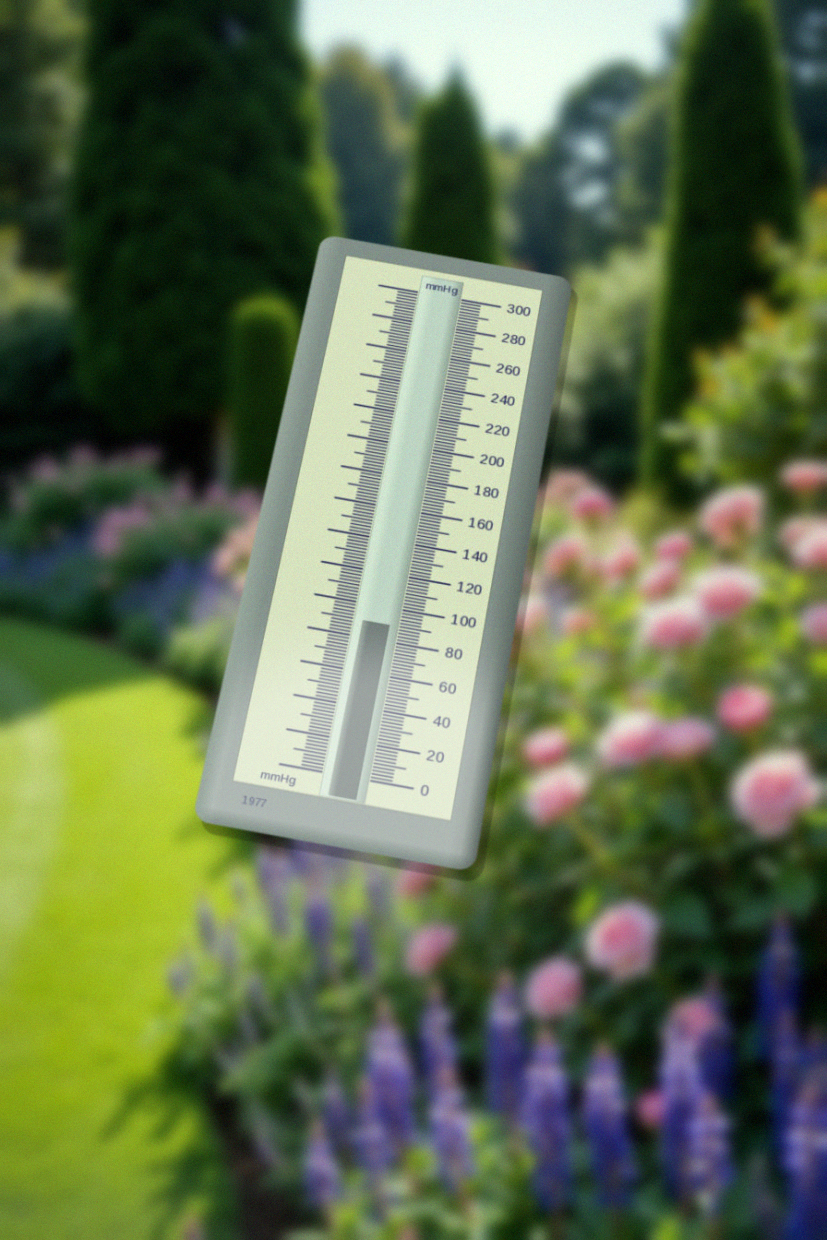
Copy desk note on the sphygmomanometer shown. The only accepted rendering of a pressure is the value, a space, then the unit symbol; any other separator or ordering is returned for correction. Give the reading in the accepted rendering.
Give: 90 mmHg
